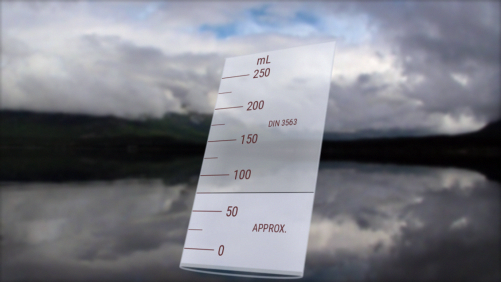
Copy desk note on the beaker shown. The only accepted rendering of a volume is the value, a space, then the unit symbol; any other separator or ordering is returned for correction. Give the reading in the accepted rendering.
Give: 75 mL
